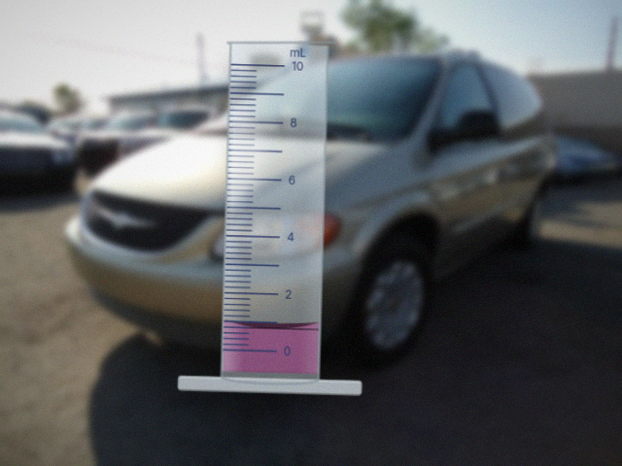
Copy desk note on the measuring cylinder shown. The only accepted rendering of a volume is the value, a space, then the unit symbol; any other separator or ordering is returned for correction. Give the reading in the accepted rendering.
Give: 0.8 mL
